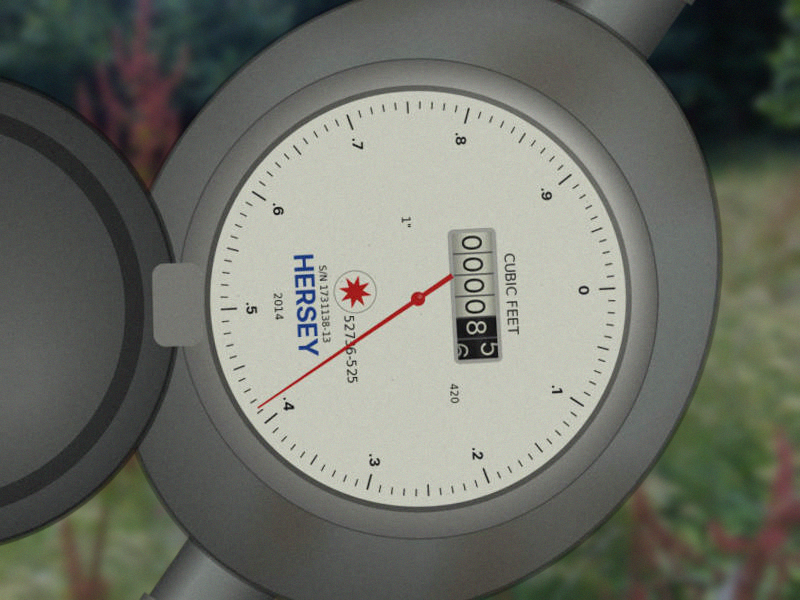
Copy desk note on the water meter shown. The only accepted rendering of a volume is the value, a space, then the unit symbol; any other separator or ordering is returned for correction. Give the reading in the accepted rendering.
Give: 85.41 ft³
